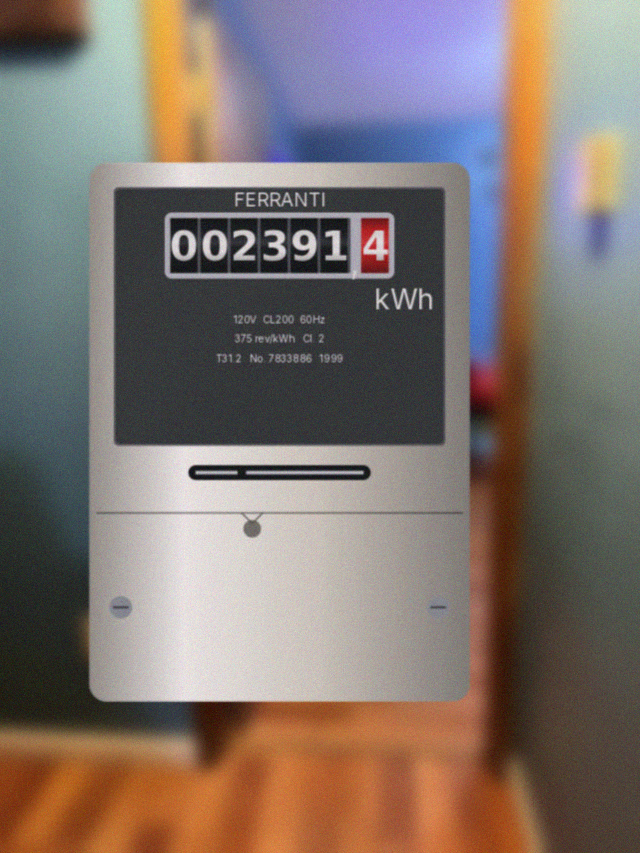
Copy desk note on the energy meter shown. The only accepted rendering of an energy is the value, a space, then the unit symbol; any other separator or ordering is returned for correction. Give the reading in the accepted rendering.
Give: 2391.4 kWh
